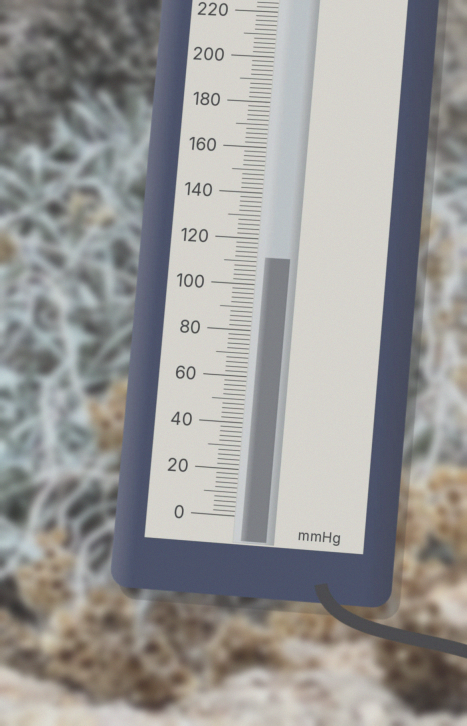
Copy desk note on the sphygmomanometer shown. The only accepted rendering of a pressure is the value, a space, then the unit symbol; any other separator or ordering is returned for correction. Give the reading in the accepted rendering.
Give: 112 mmHg
